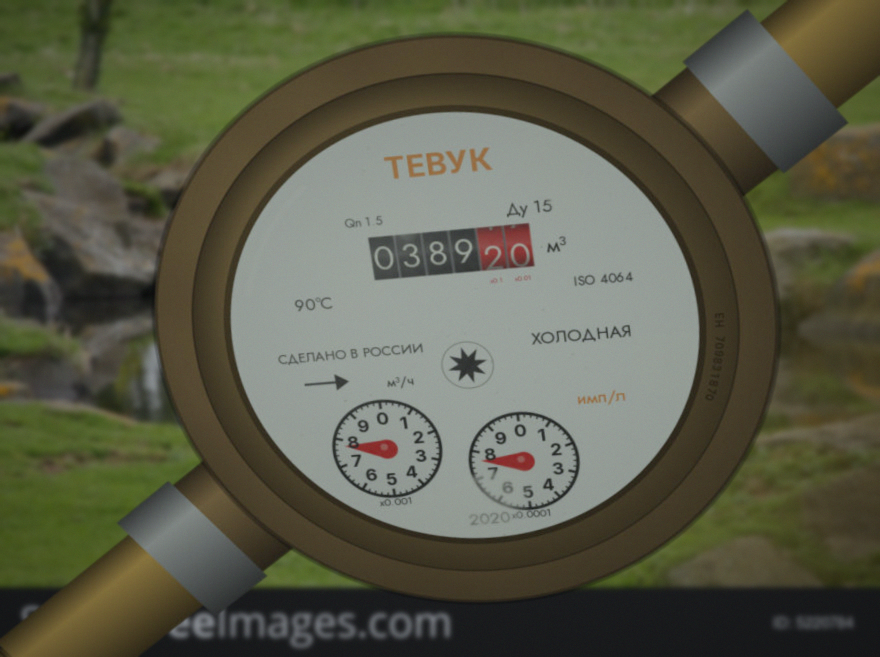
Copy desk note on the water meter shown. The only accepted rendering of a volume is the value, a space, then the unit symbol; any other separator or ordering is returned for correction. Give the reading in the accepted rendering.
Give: 389.1977 m³
